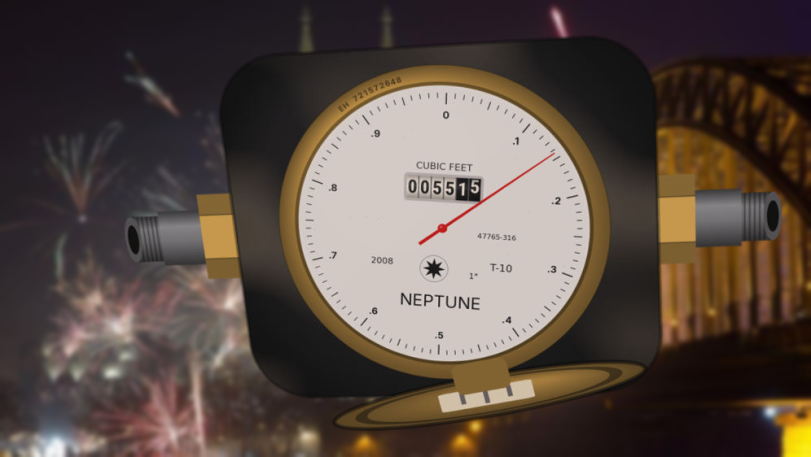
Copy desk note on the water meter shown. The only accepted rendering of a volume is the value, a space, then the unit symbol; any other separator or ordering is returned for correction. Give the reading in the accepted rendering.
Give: 5515.14 ft³
